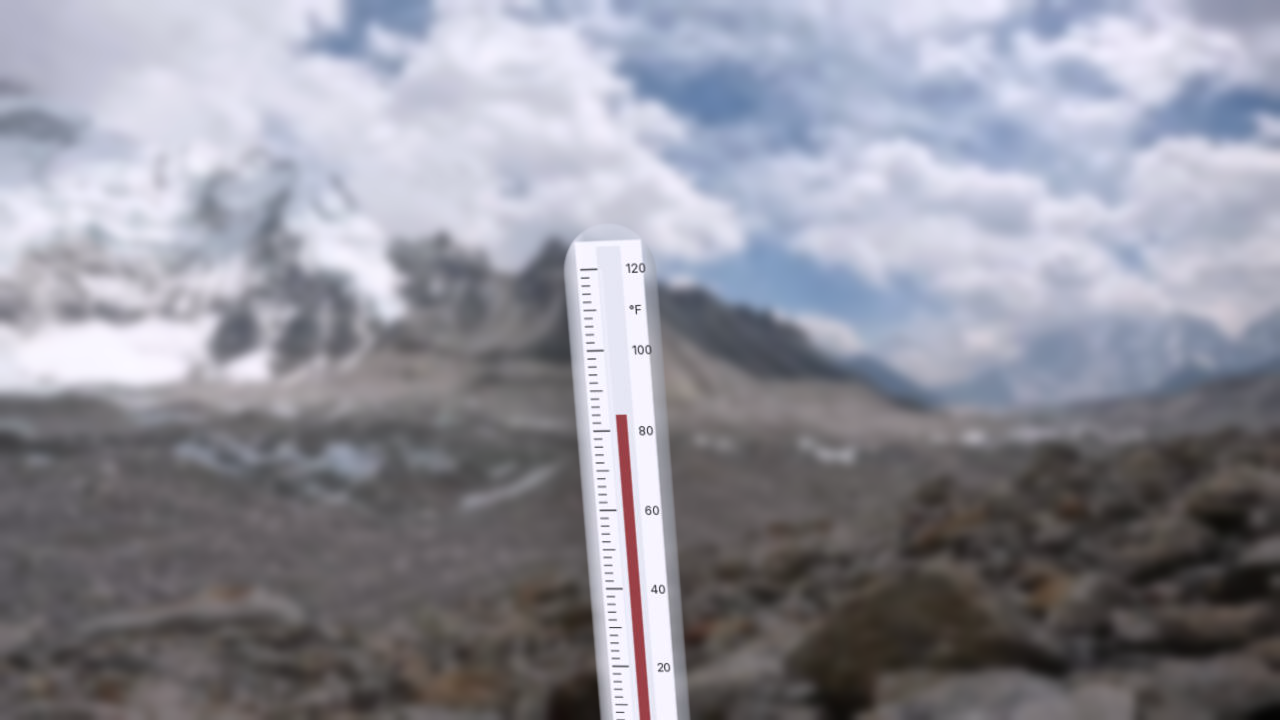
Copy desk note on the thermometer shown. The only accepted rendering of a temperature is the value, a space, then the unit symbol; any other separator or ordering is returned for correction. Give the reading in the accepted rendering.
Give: 84 °F
